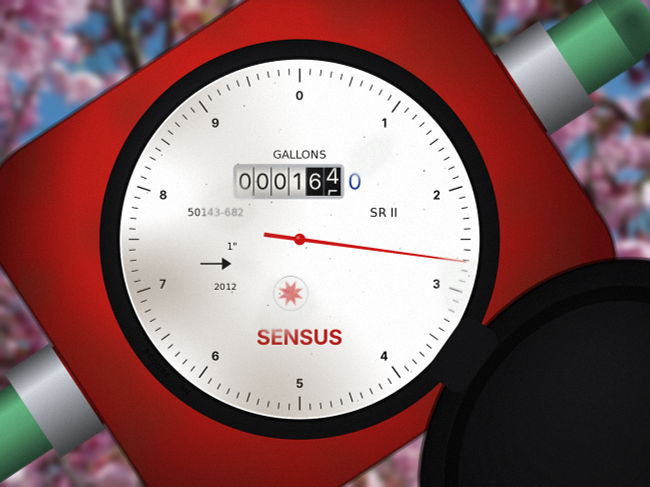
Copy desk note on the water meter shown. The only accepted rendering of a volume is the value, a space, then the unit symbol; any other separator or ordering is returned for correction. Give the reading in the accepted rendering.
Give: 1642.7 gal
